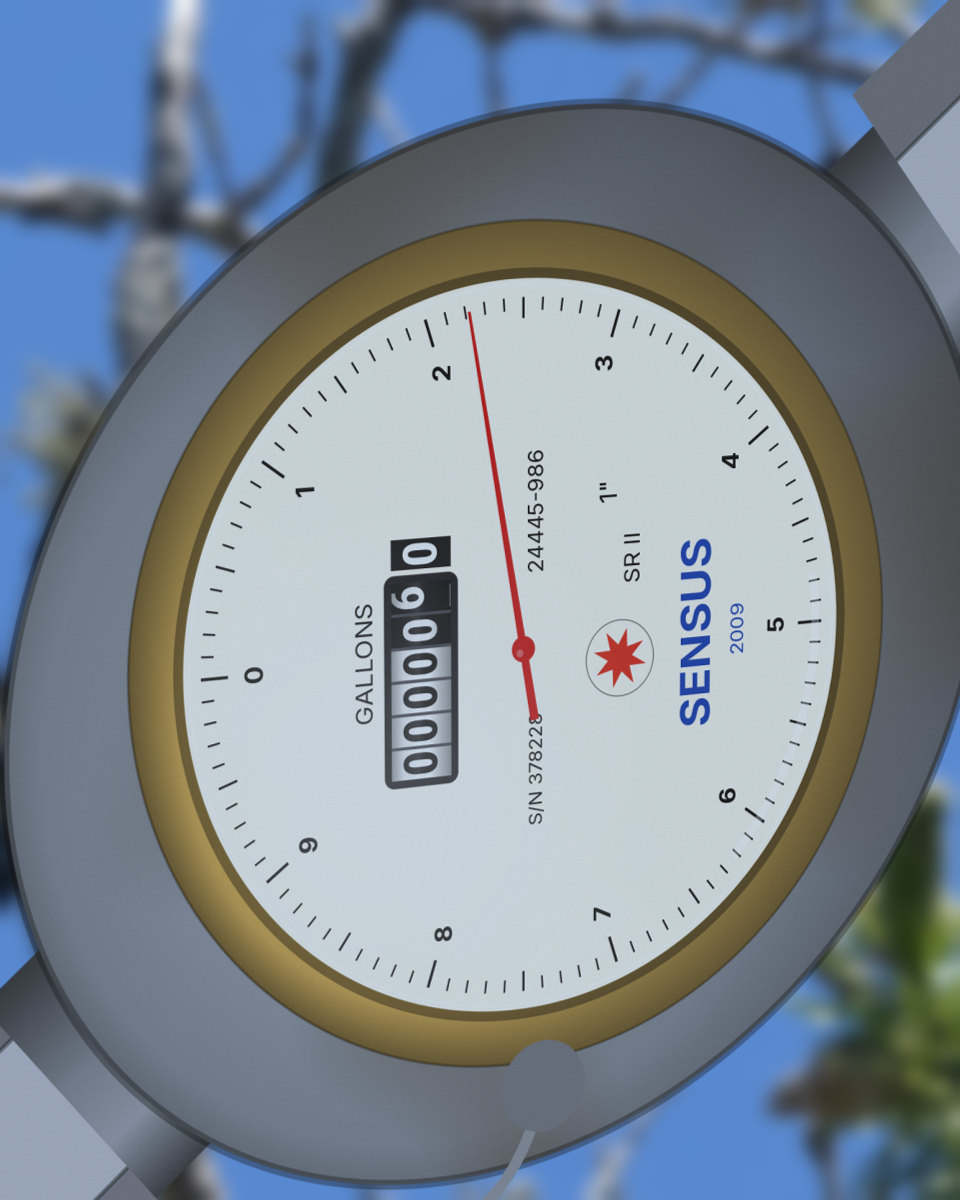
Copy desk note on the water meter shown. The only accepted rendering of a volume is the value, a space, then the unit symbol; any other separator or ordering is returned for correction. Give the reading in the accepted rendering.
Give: 62.2 gal
